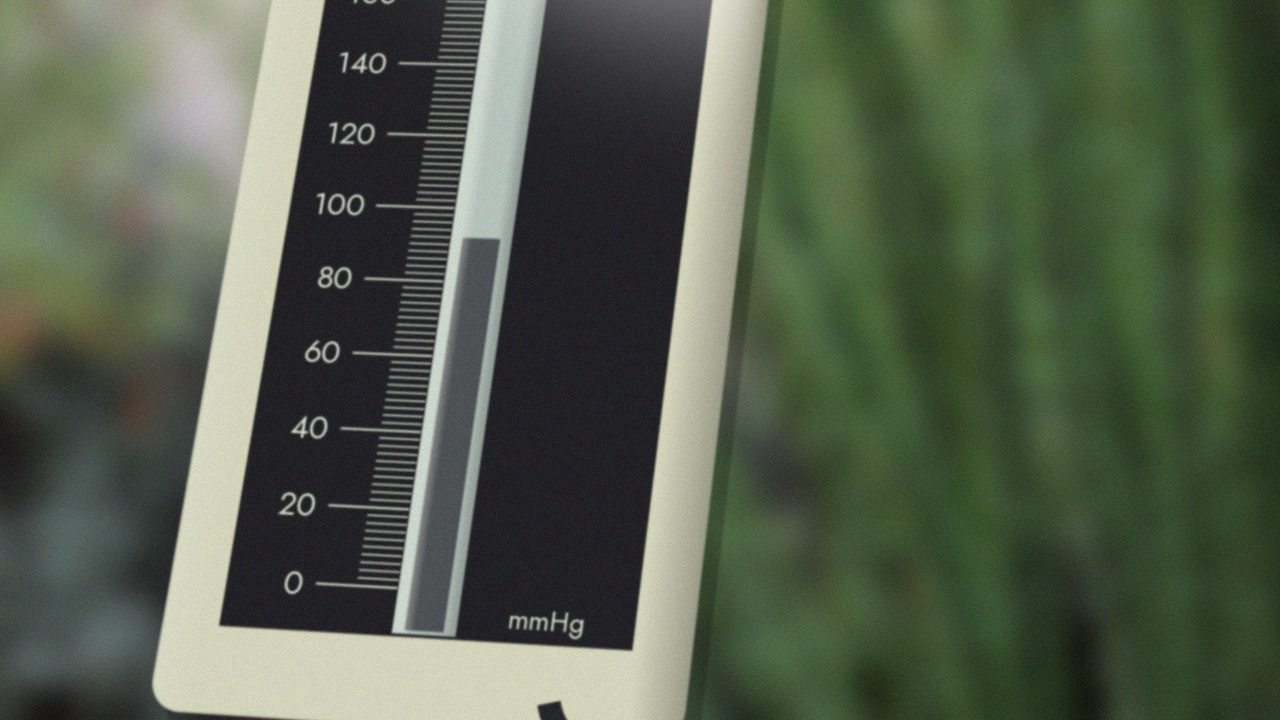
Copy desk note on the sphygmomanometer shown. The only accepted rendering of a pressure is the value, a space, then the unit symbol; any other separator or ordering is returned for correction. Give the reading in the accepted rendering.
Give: 92 mmHg
